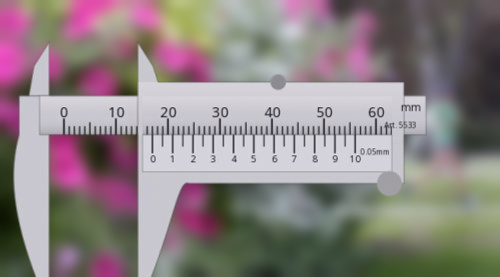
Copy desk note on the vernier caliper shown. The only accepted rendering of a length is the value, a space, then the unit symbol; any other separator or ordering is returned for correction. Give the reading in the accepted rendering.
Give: 17.0 mm
